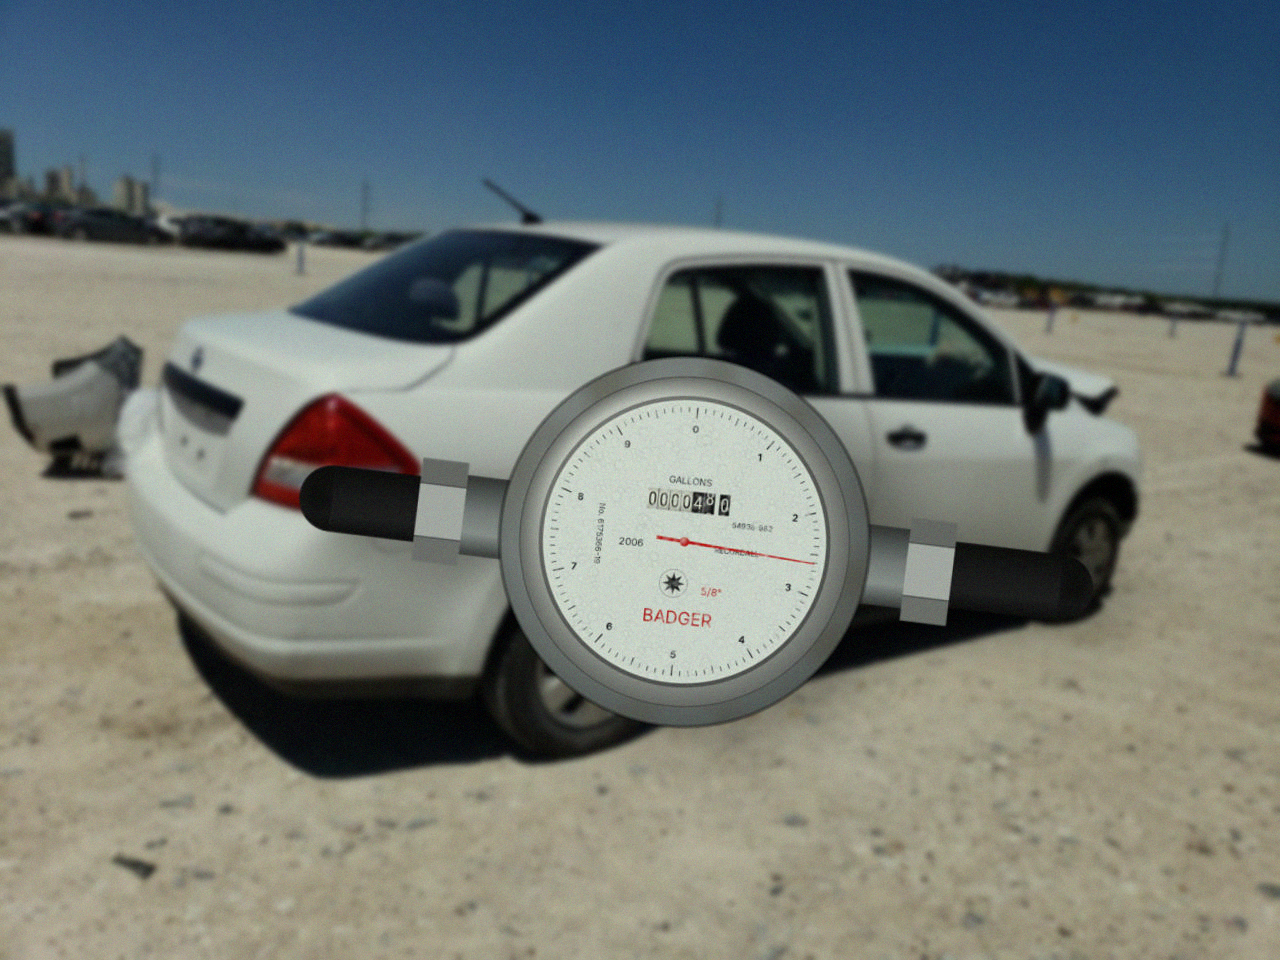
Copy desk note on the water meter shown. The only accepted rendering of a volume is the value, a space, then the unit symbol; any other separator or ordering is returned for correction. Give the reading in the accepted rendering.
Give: 482.6 gal
